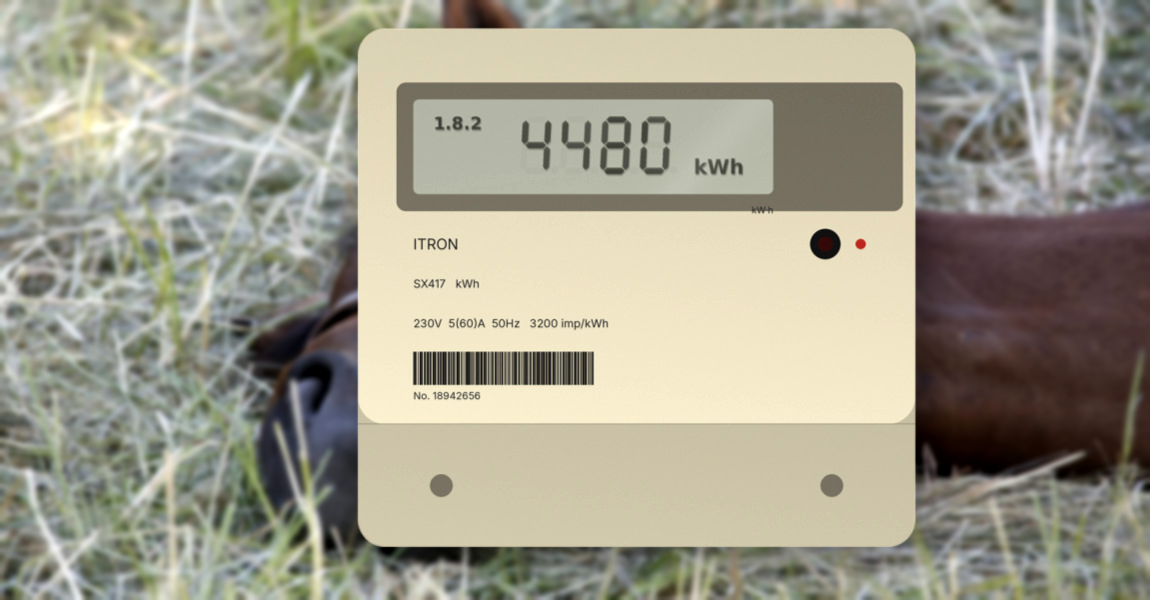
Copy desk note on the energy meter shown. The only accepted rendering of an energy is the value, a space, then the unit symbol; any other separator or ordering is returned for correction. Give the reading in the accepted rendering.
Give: 4480 kWh
